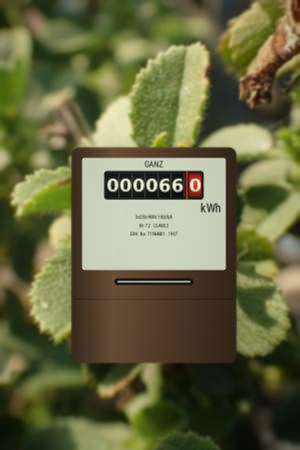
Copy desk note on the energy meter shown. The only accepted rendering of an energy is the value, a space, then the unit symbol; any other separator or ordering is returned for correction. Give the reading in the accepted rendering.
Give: 66.0 kWh
